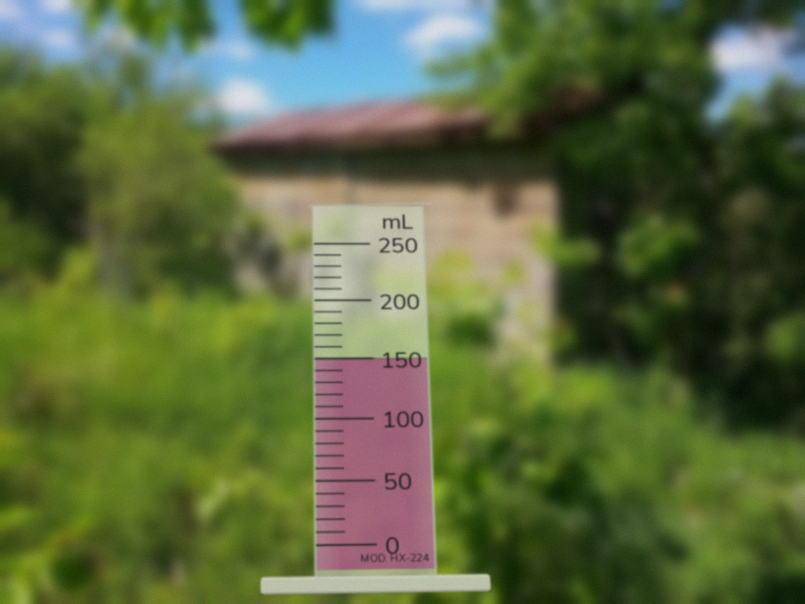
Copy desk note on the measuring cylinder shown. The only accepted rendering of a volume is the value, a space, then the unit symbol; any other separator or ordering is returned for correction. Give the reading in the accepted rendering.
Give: 150 mL
